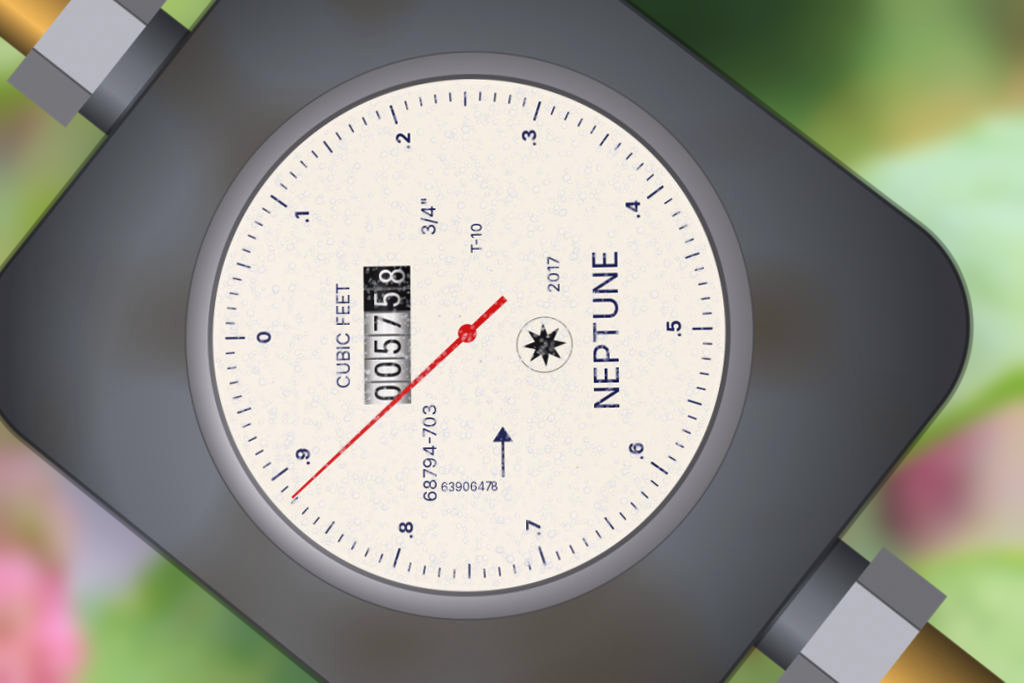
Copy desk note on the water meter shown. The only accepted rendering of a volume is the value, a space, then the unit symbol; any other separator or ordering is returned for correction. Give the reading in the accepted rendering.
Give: 5757.88 ft³
